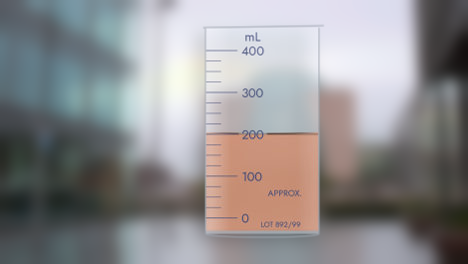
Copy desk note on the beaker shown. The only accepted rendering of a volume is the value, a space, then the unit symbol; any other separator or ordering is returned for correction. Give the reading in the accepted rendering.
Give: 200 mL
